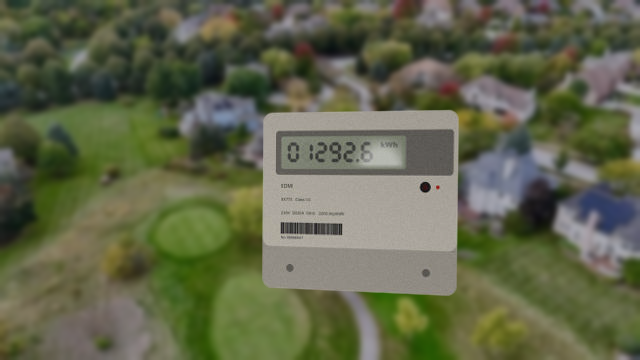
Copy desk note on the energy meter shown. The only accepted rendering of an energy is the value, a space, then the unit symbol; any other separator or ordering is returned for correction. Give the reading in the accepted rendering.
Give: 1292.6 kWh
